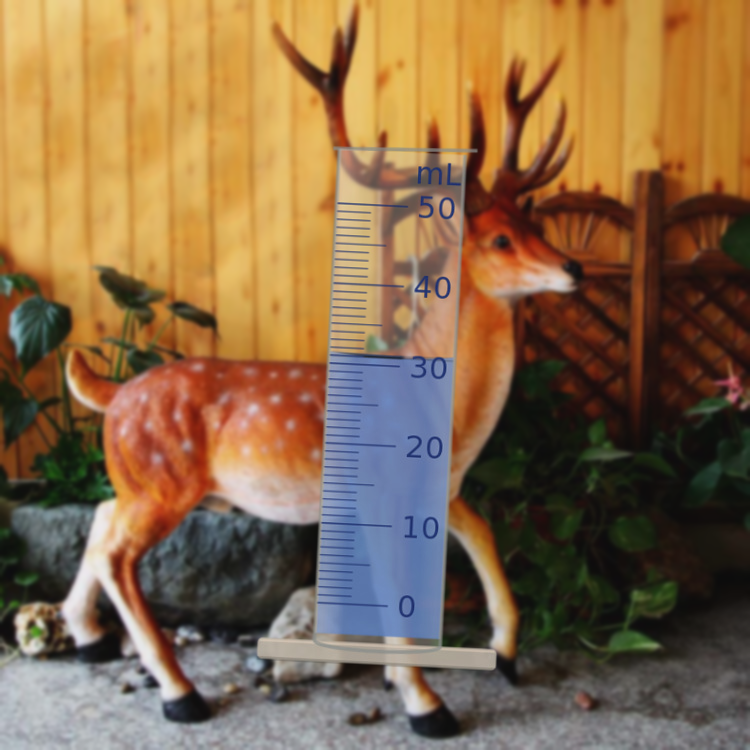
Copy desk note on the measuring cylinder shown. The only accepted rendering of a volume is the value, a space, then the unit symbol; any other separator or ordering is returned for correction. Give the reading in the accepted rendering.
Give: 31 mL
